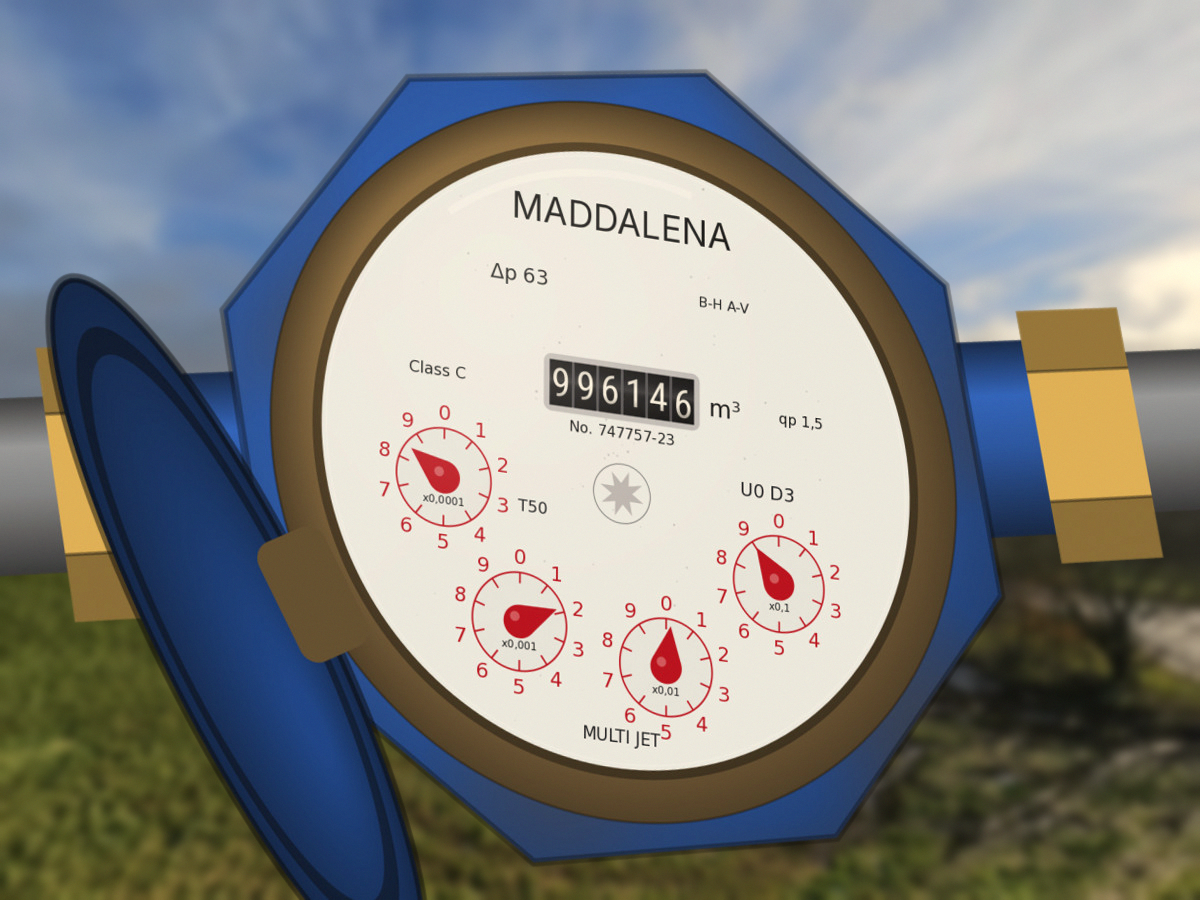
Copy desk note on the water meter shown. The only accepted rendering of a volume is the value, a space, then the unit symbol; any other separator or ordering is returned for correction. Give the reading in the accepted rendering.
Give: 996145.9018 m³
